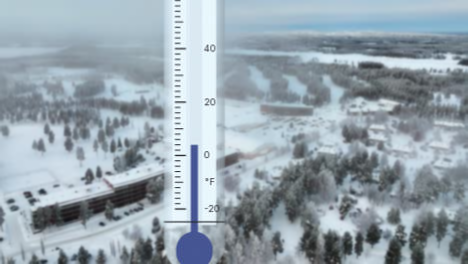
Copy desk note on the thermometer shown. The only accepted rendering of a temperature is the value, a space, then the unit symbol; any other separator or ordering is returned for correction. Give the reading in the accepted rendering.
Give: 4 °F
